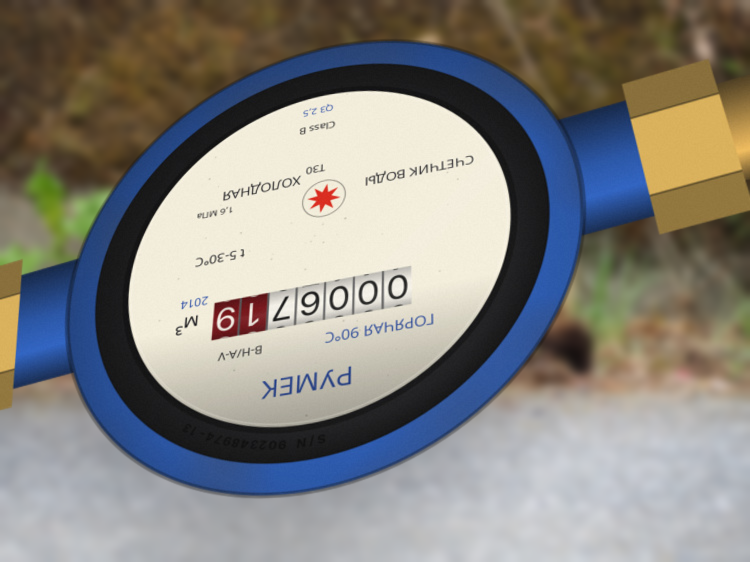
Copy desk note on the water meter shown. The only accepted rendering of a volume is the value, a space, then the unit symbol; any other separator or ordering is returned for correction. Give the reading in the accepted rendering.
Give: 67.19 m³
